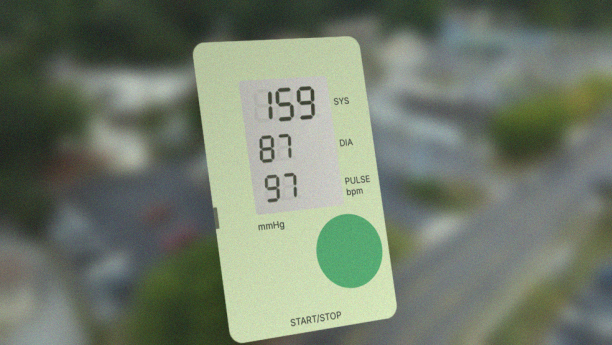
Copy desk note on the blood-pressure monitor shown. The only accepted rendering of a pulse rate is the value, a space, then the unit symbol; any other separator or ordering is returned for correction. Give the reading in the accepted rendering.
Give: 97 bpm
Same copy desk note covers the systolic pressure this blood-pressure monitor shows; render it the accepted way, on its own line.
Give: 159 mmHg
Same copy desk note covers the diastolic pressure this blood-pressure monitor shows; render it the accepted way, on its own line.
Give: 87 mmHg
